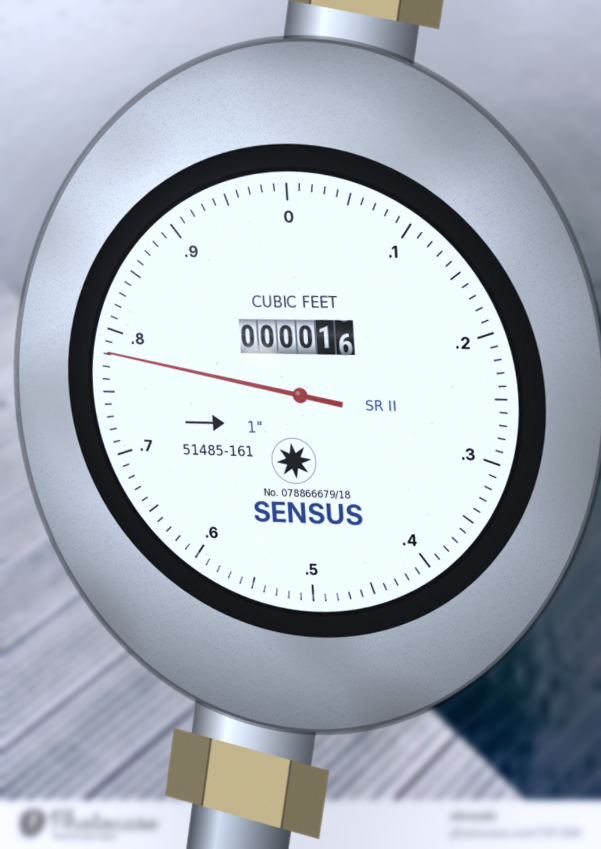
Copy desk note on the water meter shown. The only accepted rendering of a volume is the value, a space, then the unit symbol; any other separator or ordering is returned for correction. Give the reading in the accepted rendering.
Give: 15.78 ft³
